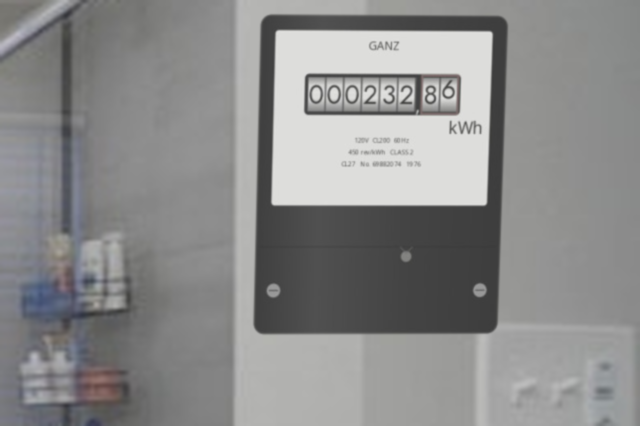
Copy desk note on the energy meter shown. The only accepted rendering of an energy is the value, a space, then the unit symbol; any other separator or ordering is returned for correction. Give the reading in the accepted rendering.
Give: 232.86 kWh
